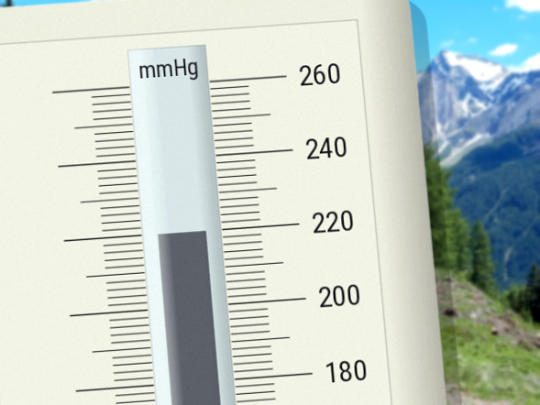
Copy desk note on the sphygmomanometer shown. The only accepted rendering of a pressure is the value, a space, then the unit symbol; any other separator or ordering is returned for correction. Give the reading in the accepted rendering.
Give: 220 mmHg
